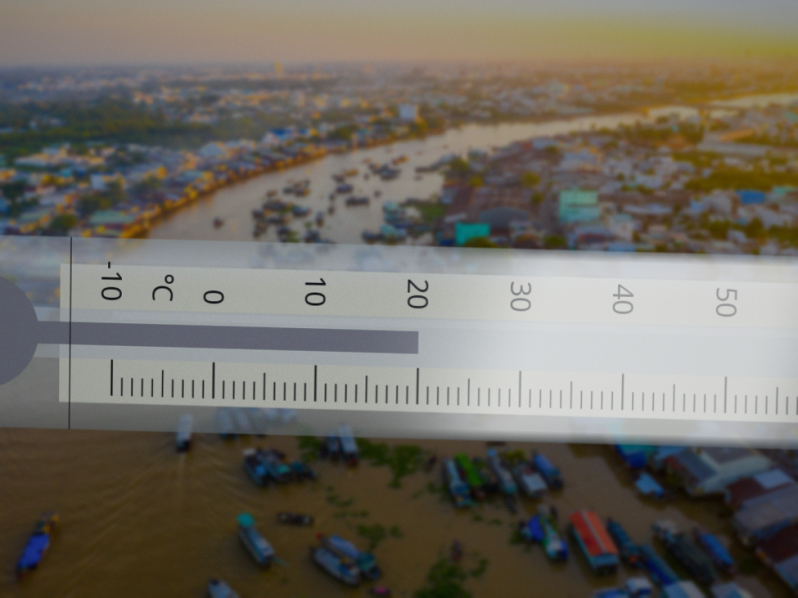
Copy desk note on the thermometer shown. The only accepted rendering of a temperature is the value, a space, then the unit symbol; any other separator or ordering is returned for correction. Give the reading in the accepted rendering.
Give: 20 °C
